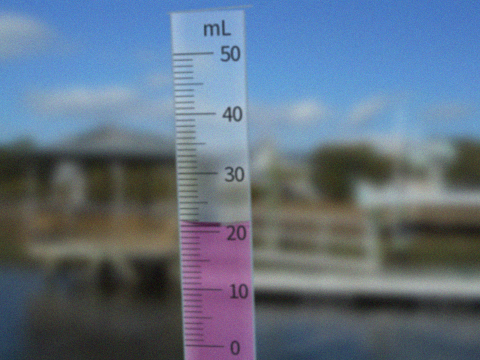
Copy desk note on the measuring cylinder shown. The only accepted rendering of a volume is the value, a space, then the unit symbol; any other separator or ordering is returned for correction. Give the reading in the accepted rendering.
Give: 21 mL
